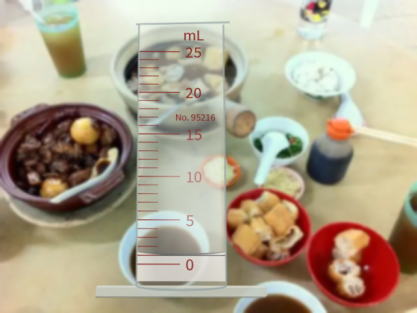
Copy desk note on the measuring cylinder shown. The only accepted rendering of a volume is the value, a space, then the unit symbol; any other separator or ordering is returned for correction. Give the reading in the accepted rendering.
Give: 1 mL
